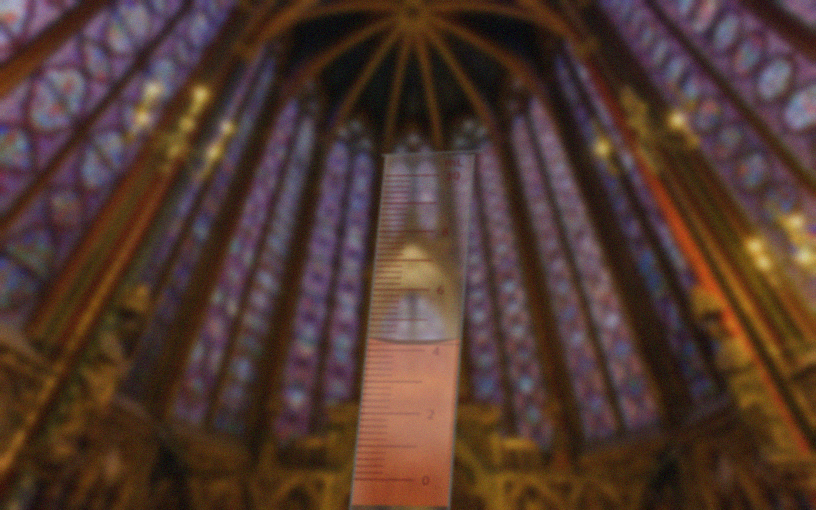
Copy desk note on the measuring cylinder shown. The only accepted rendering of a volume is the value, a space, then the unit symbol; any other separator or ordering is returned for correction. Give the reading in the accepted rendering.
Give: 4.2 mL
